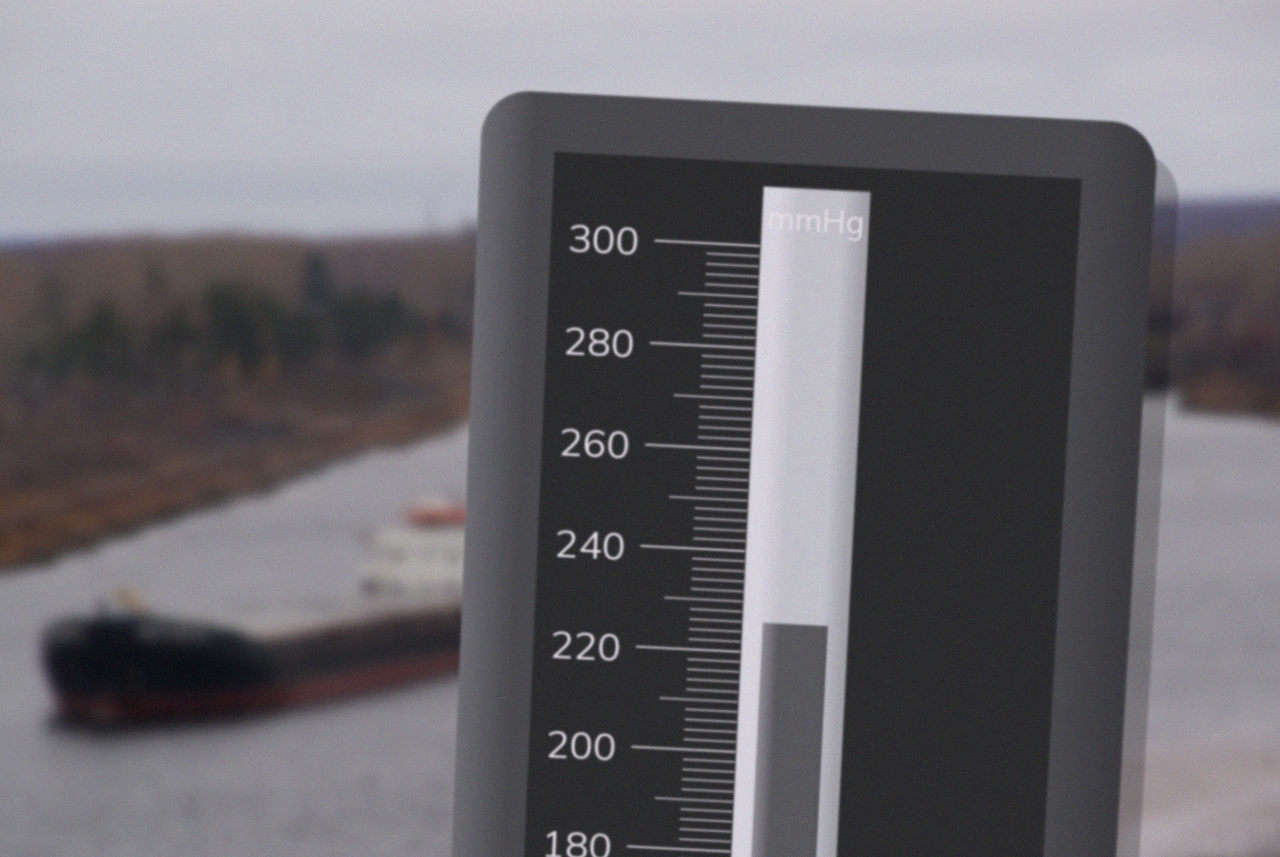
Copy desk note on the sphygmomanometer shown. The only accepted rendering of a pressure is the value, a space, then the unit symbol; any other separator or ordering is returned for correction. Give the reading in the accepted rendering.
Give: 226 mmHg
